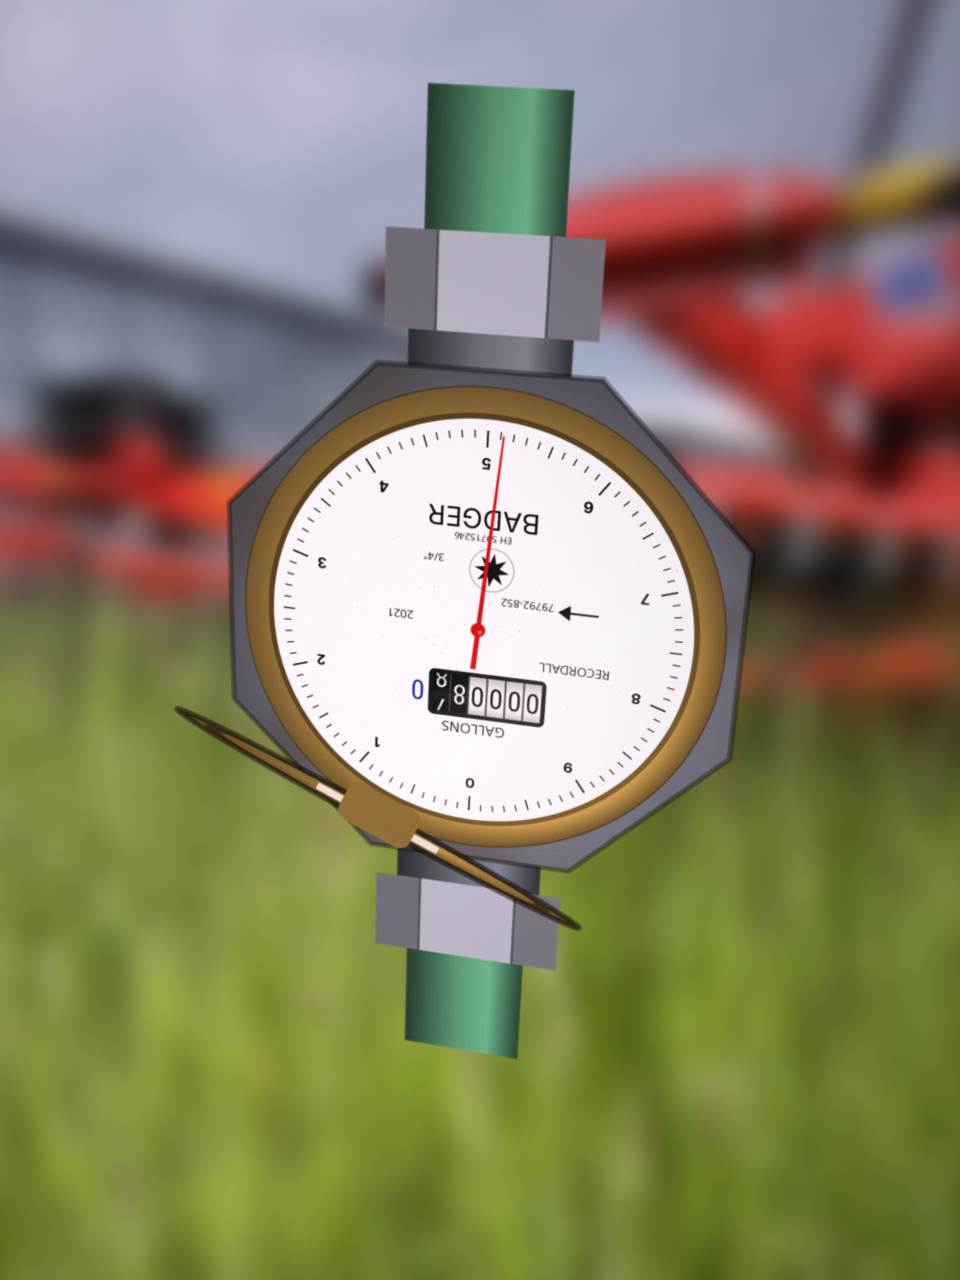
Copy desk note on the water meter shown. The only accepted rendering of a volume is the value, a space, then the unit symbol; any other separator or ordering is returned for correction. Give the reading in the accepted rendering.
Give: 875.1 gal
